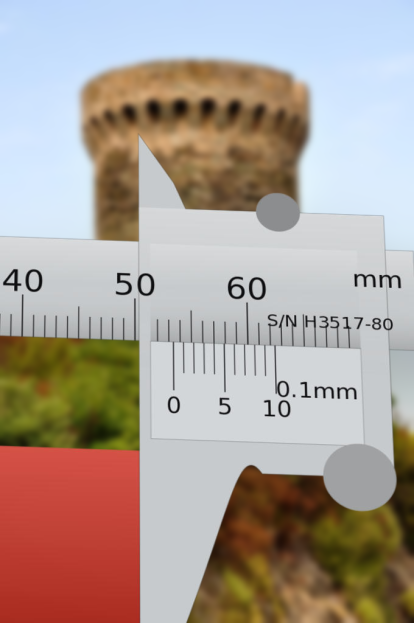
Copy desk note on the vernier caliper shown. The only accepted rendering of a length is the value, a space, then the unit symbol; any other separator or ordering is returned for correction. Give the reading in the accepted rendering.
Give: 53.4 mm
